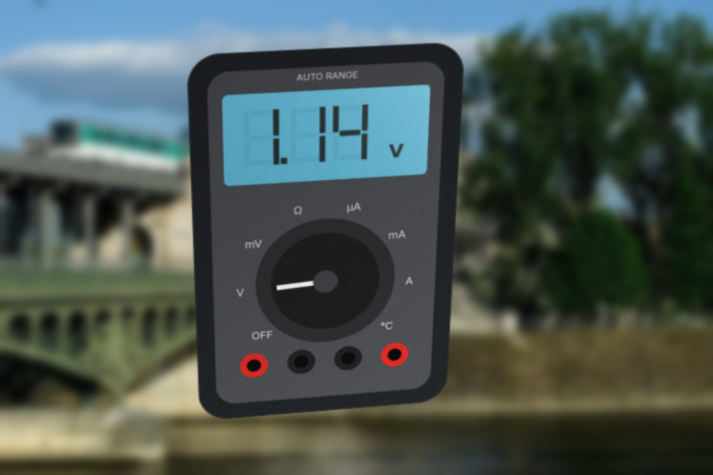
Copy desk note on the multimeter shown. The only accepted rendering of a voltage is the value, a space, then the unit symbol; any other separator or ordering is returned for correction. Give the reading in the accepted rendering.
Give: 1.14 V
